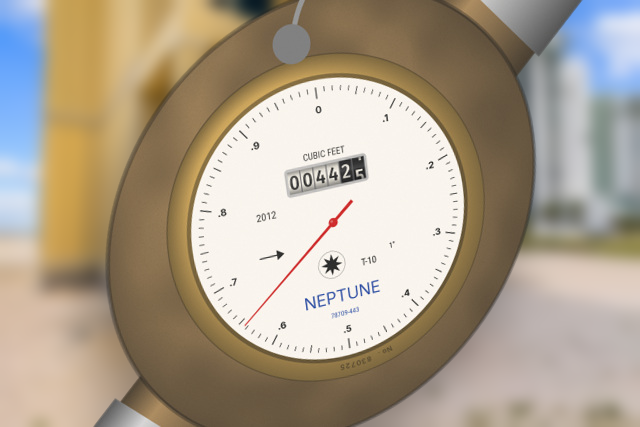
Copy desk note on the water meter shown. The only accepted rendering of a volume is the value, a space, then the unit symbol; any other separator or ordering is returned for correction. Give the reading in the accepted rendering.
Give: 4424.64 ft³
